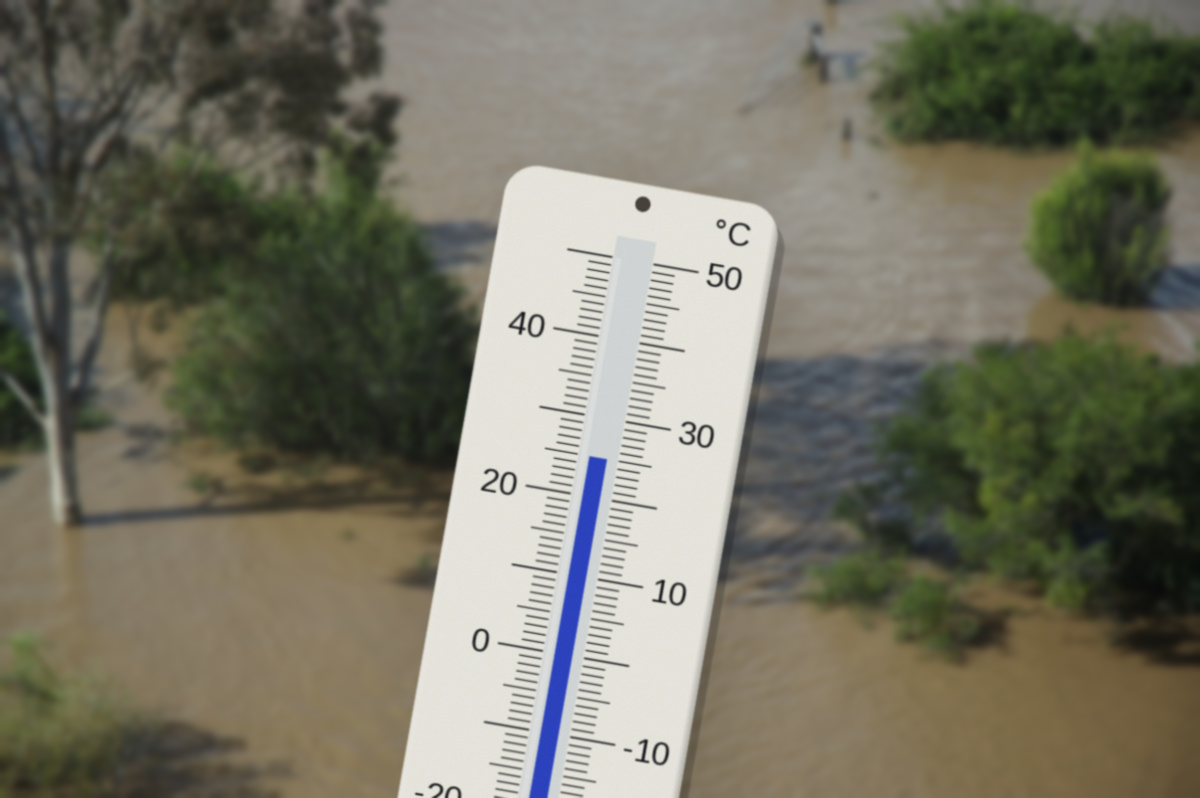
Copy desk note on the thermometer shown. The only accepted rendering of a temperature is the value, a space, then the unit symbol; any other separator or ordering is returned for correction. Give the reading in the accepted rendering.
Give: 25 °C
